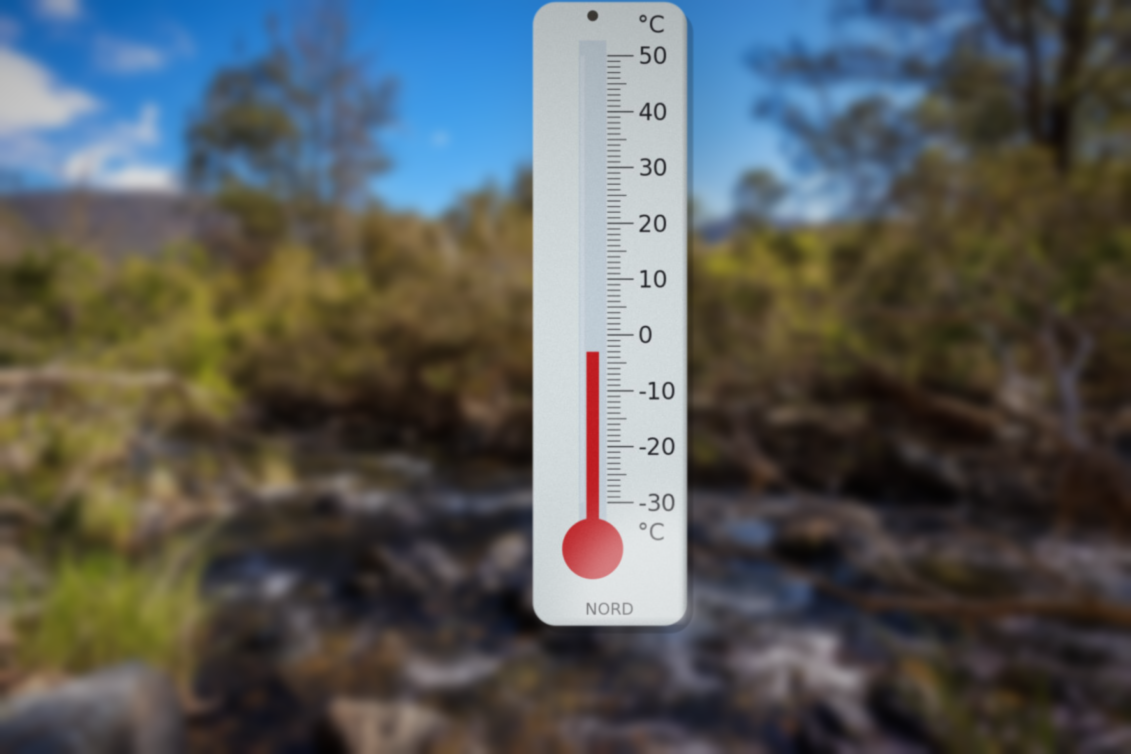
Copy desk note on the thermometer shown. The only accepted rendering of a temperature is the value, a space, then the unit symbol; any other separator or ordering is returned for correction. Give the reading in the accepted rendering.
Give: -3 °C
